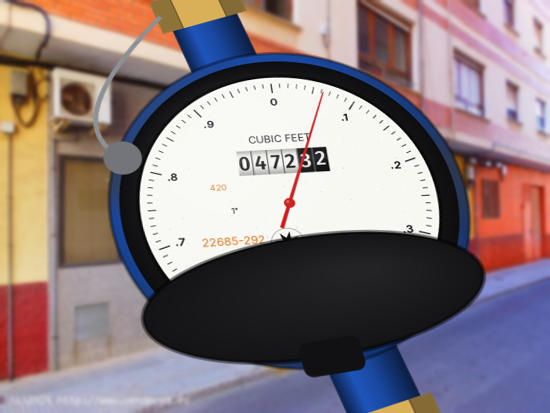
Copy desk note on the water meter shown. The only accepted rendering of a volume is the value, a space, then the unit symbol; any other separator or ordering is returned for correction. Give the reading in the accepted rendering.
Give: 47232.06 ft³
